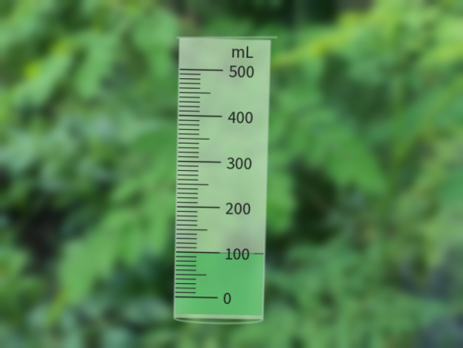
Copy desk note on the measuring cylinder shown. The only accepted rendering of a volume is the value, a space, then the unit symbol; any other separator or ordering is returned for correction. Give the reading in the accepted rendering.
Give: 100 mL
